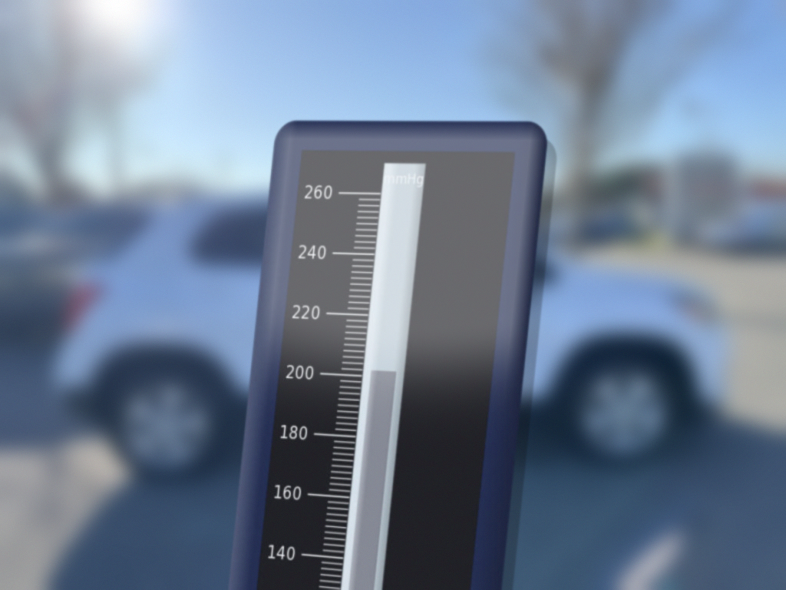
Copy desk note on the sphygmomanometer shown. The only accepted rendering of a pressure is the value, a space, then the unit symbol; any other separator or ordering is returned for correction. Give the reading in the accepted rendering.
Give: 202 mmHg
